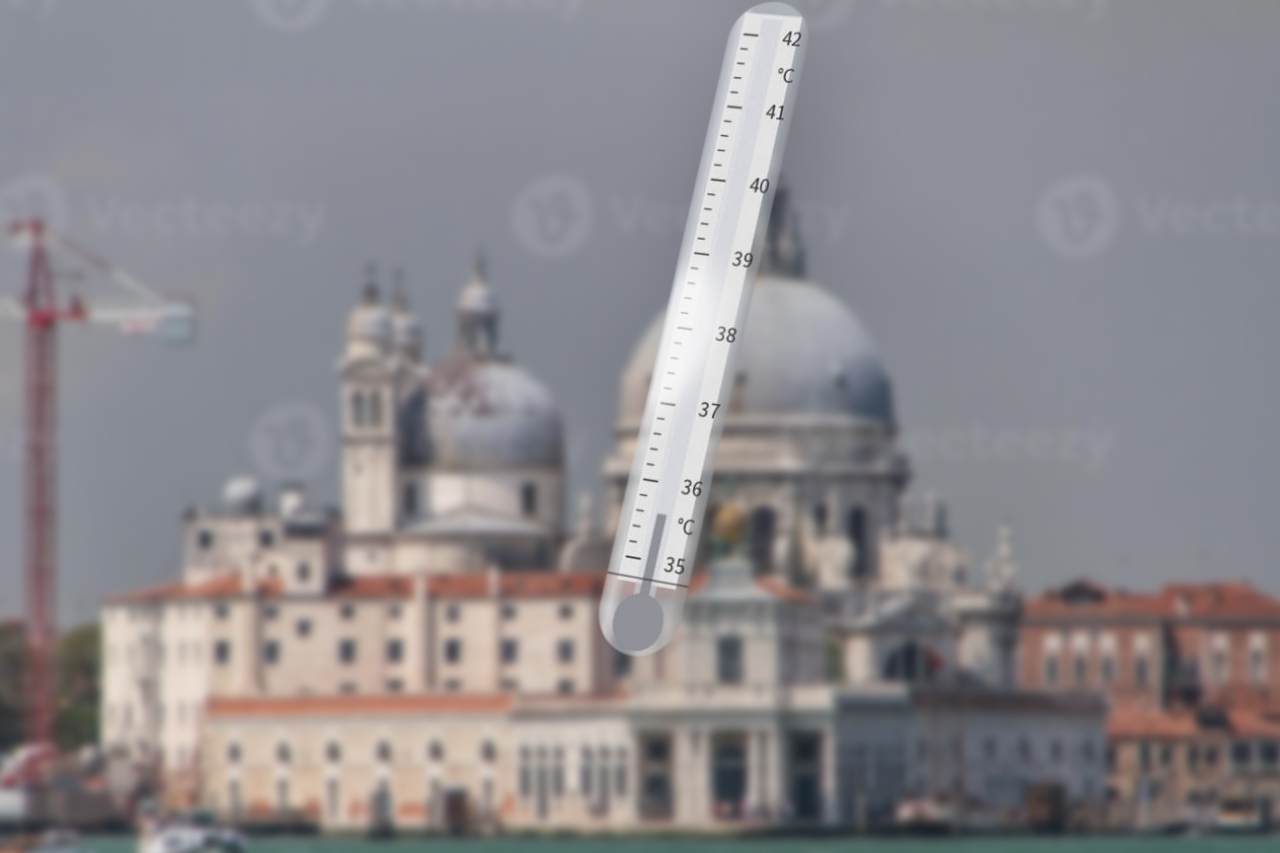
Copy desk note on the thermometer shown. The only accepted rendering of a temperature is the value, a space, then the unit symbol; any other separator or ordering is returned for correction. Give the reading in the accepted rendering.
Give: 35.6 °C
